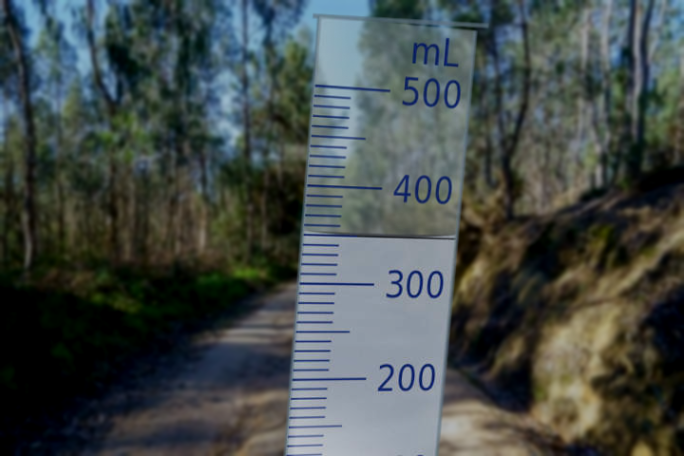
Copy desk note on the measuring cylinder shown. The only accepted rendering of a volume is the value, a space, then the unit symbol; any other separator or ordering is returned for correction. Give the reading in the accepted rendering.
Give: 350 mL
